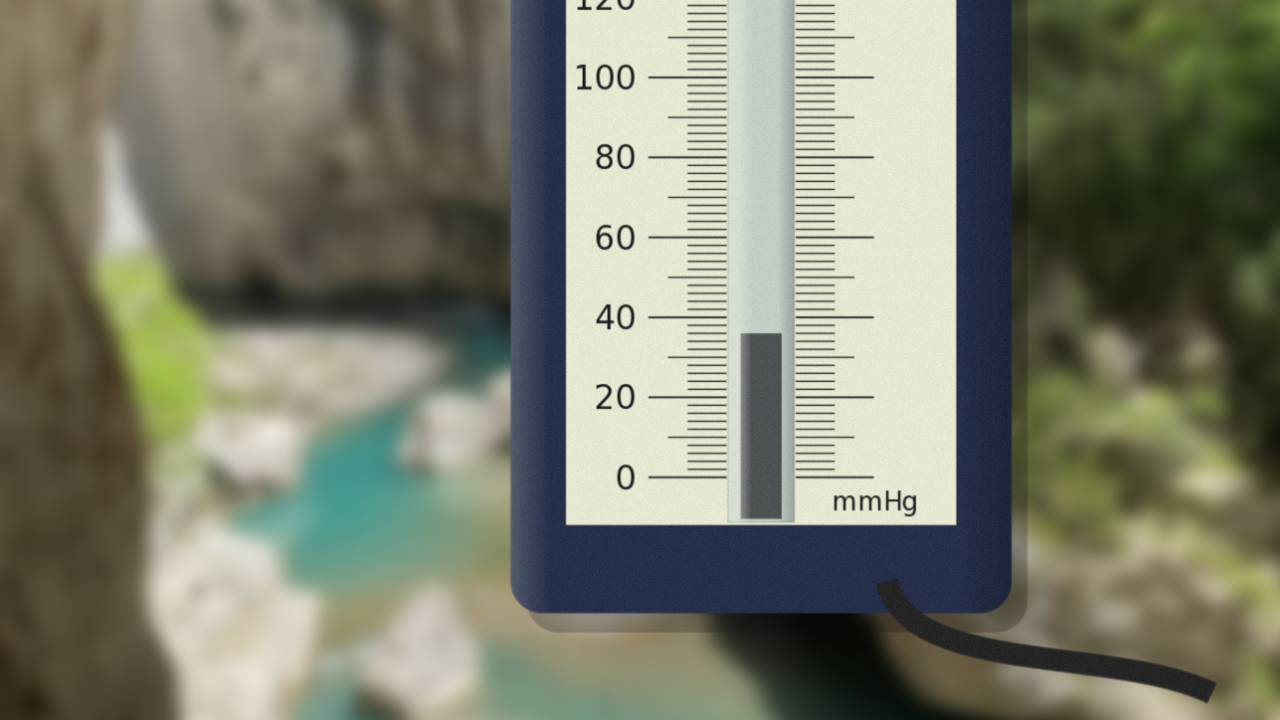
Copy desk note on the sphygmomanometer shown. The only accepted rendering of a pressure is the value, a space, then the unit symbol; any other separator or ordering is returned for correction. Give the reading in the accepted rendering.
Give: 36 mmHg
